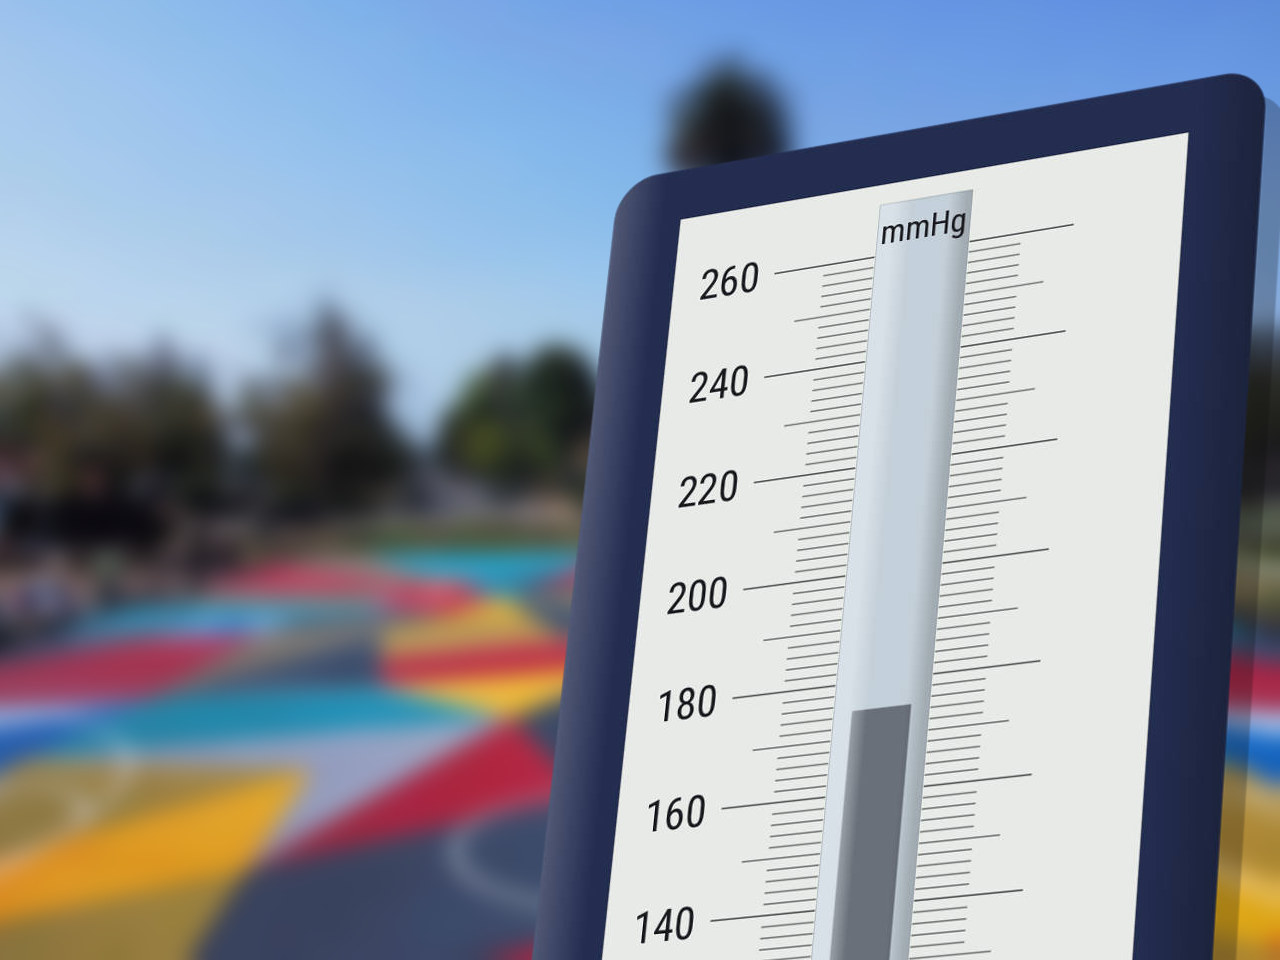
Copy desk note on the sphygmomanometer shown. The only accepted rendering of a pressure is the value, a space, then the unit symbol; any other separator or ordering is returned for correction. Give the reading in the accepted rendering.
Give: 175 mmHg
